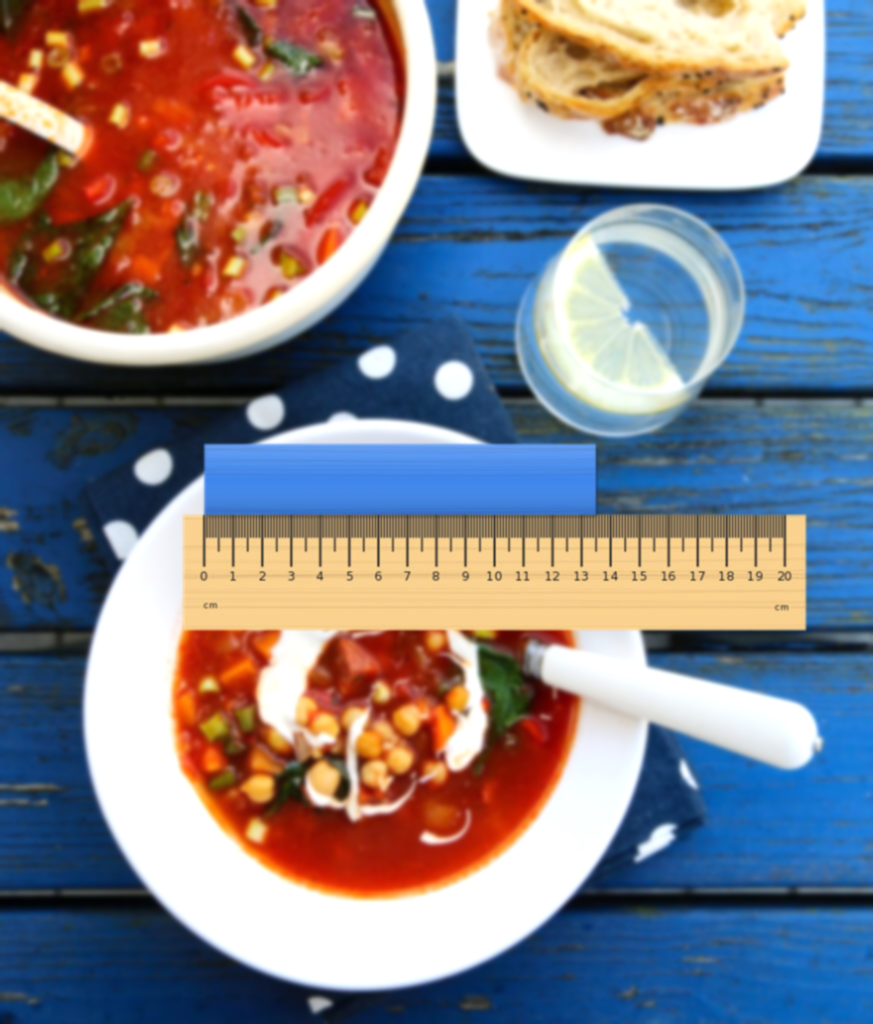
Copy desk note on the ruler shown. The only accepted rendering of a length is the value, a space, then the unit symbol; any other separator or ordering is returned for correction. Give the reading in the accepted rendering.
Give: 13.5 cm
